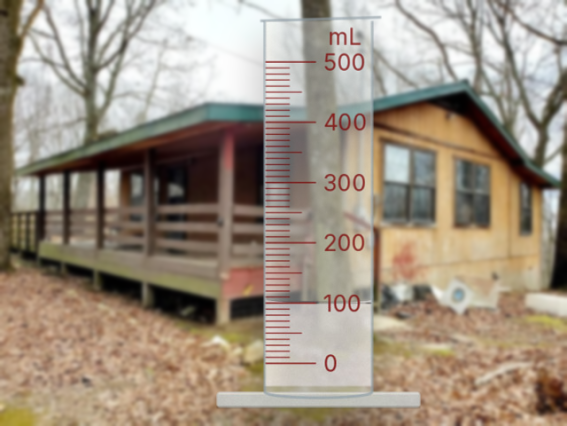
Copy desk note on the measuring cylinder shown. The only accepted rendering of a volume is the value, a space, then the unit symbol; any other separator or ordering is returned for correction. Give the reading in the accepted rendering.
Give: 100 mL
